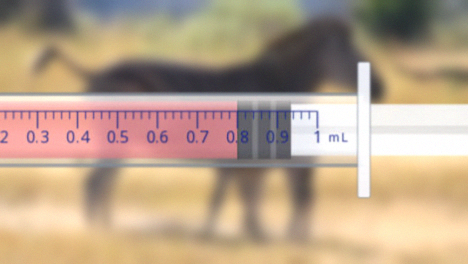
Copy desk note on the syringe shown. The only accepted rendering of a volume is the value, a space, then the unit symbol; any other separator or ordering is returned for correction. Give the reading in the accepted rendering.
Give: 0.8 mL
